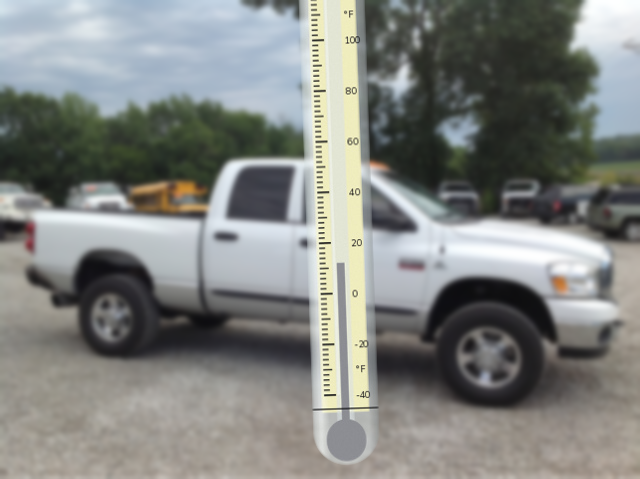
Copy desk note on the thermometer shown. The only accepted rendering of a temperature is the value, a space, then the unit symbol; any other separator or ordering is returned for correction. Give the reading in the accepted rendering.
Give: 12 °F
